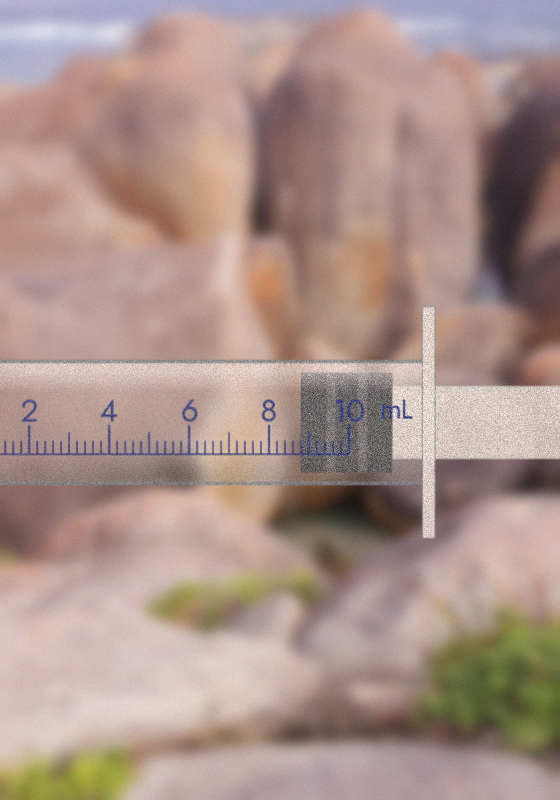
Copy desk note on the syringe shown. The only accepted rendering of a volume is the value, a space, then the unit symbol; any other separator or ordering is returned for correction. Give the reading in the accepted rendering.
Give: 8.8 mL
